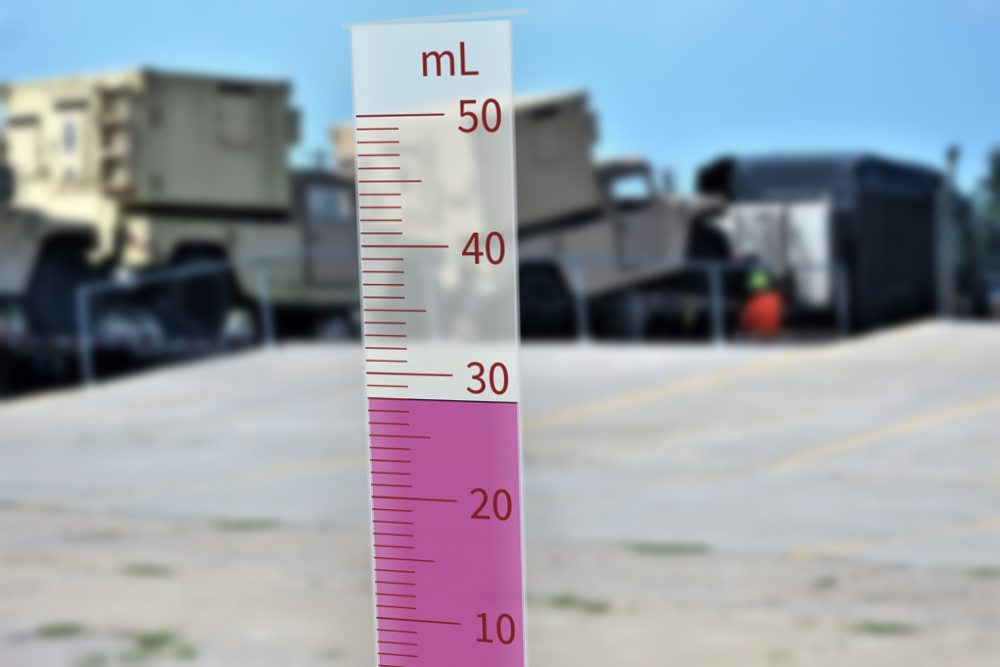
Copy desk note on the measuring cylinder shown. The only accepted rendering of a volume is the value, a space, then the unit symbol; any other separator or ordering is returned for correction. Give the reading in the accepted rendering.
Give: 28 mL
